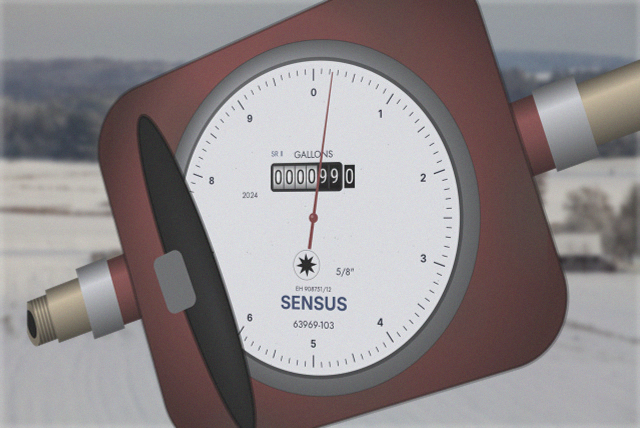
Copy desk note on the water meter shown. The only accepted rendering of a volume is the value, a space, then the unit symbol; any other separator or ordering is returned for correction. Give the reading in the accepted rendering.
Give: 990.2 gal
